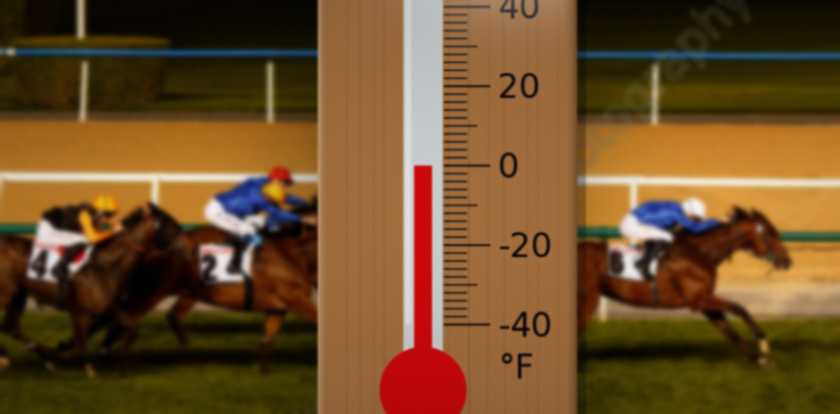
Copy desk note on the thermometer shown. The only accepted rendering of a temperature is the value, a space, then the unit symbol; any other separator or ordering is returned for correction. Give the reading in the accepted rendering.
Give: 0 °F
